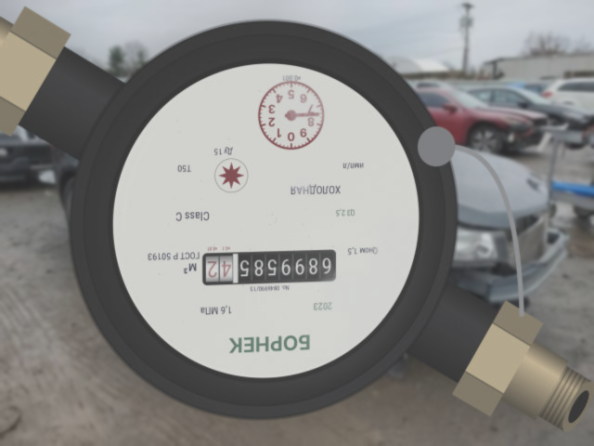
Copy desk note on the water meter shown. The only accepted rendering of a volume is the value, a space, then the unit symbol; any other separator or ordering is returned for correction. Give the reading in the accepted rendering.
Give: 6899585.427 m³
